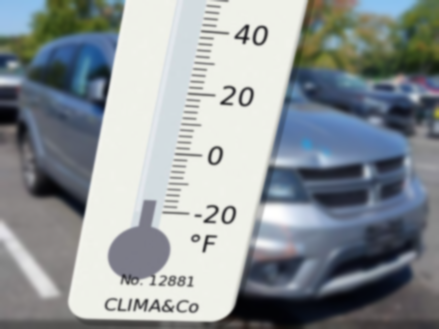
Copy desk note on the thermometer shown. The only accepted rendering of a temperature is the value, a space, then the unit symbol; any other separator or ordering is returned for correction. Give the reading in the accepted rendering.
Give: -16 °F
